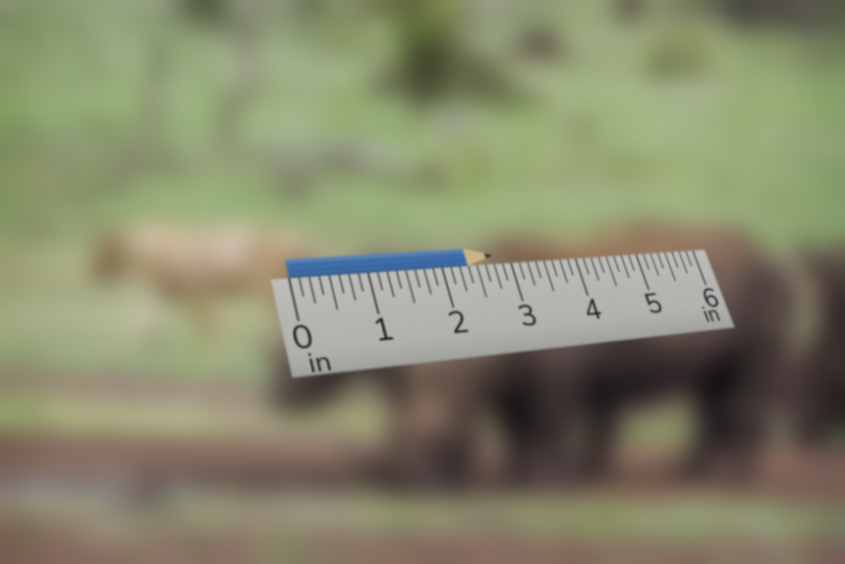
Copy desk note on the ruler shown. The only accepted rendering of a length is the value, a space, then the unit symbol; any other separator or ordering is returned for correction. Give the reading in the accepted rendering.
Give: 2.75 in
